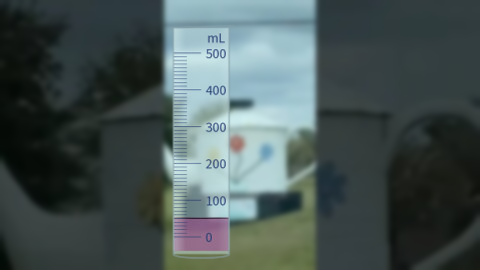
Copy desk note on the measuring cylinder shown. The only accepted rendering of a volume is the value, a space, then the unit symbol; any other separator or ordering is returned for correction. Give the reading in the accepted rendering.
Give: 50 mL
